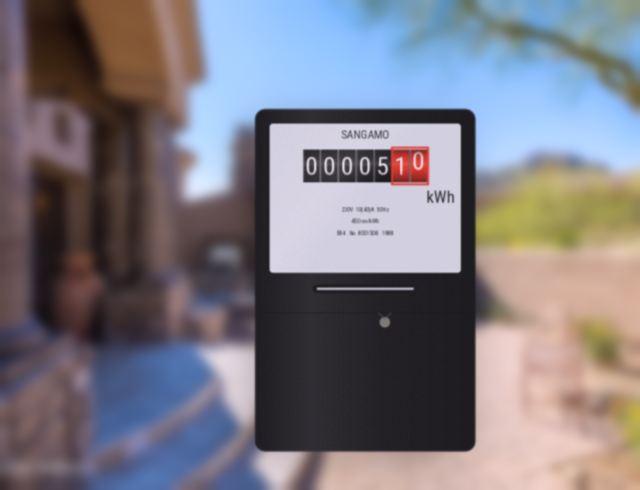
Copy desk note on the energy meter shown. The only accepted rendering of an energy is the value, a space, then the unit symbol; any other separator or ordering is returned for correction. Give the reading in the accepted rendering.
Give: 5.10 kWh
